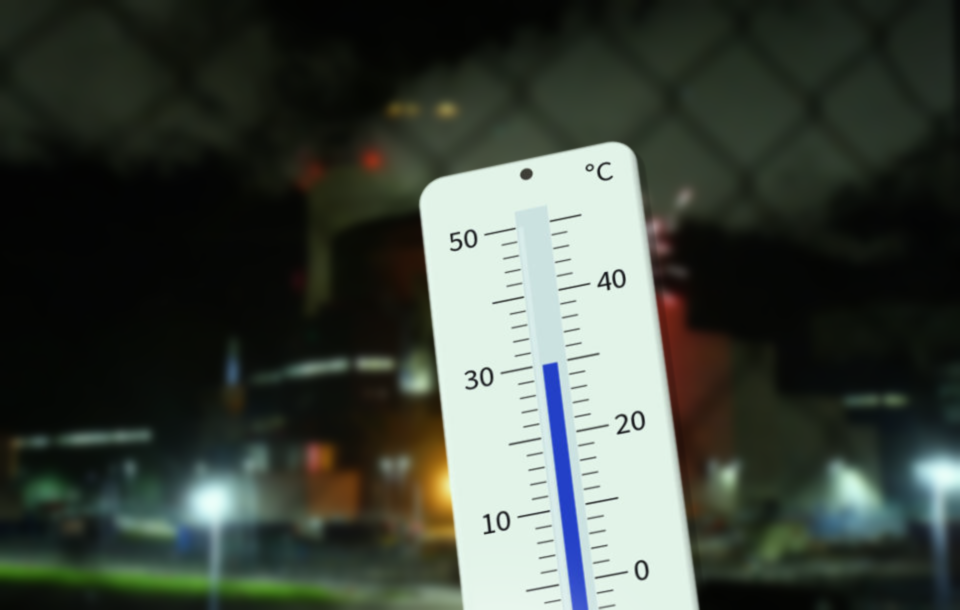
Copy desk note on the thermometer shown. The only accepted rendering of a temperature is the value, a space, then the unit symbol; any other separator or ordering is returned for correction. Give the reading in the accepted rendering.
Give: 30 °C
